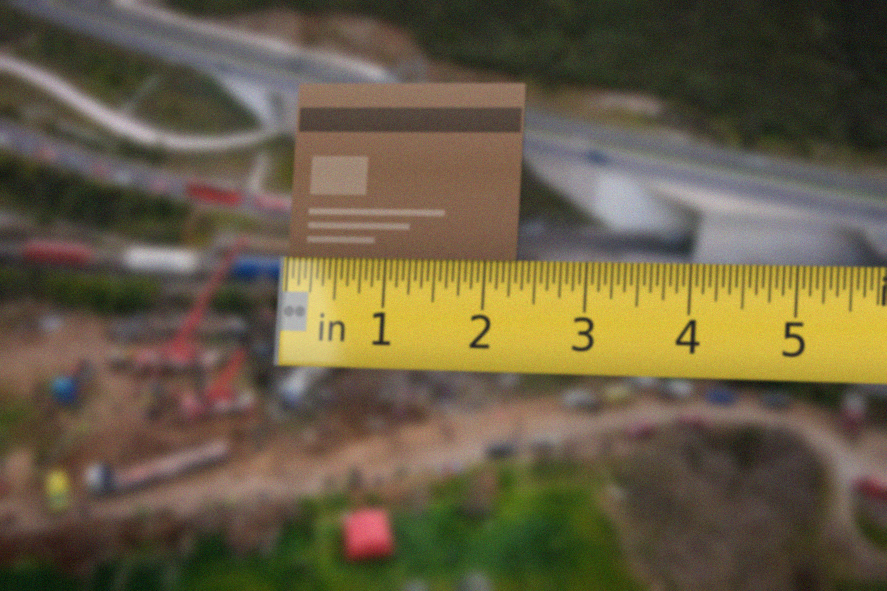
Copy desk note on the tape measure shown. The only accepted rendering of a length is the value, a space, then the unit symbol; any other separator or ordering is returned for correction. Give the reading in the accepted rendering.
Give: 2.3125 in
